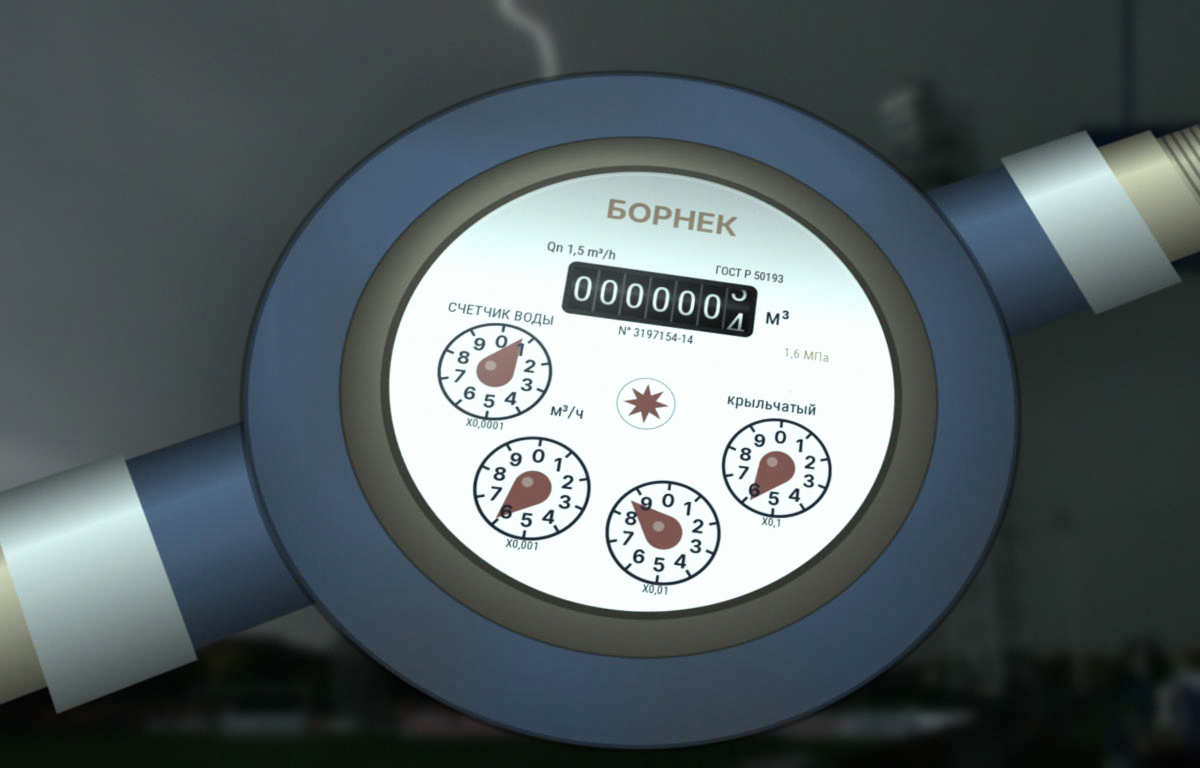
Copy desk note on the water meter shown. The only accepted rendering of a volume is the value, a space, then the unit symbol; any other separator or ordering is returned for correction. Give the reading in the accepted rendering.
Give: 3.5860 m³
